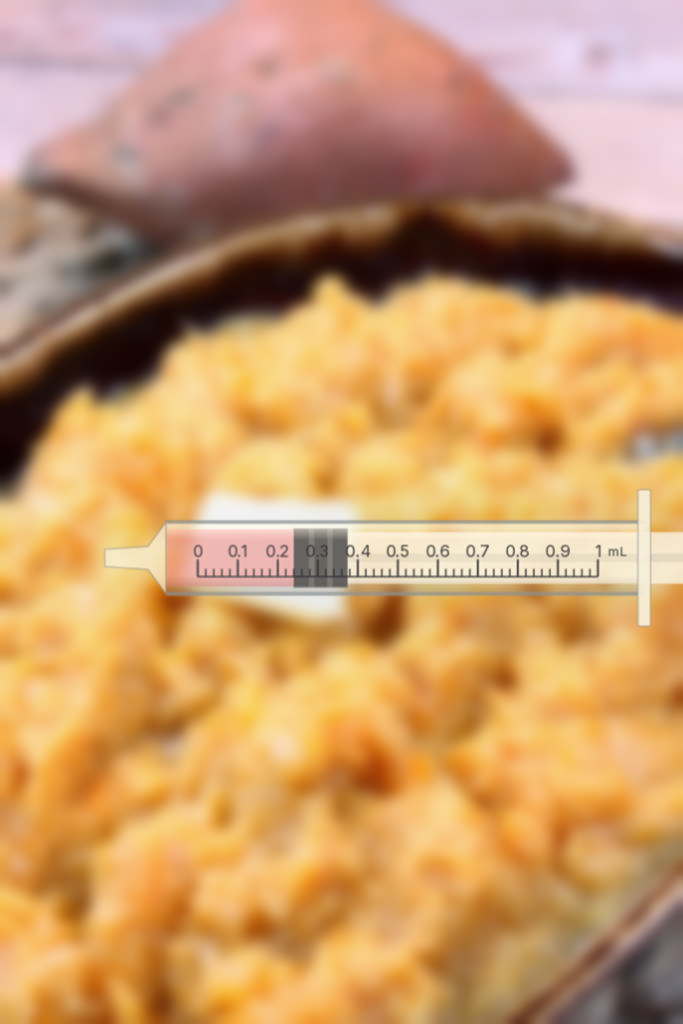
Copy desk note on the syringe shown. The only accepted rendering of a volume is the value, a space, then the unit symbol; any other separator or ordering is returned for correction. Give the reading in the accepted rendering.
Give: 0.24 mL
